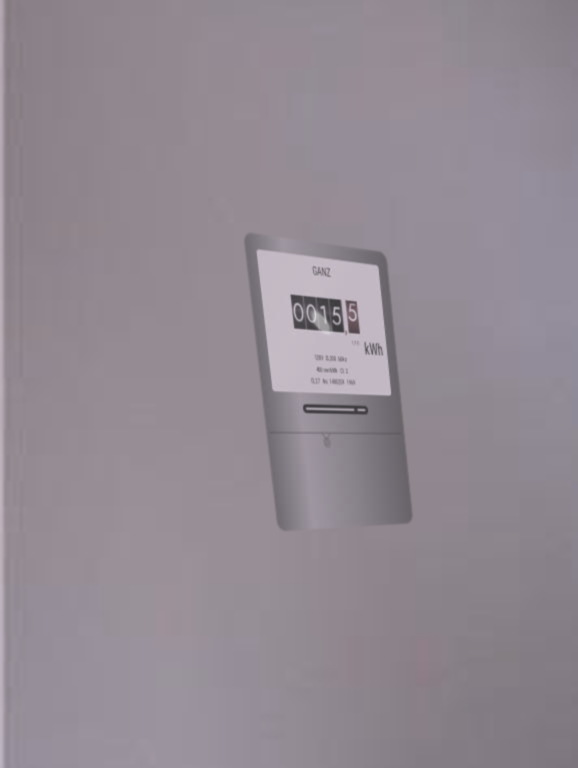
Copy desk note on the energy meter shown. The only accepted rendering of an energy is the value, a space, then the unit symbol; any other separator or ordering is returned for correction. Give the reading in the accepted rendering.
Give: 15.5 kWh
